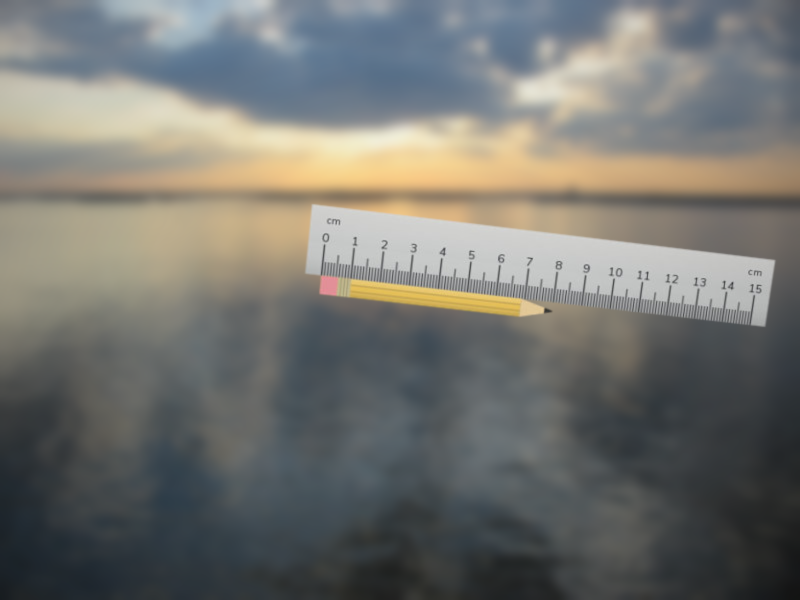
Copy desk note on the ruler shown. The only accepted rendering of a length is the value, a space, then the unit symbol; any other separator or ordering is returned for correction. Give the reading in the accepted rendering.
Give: 8 cm
